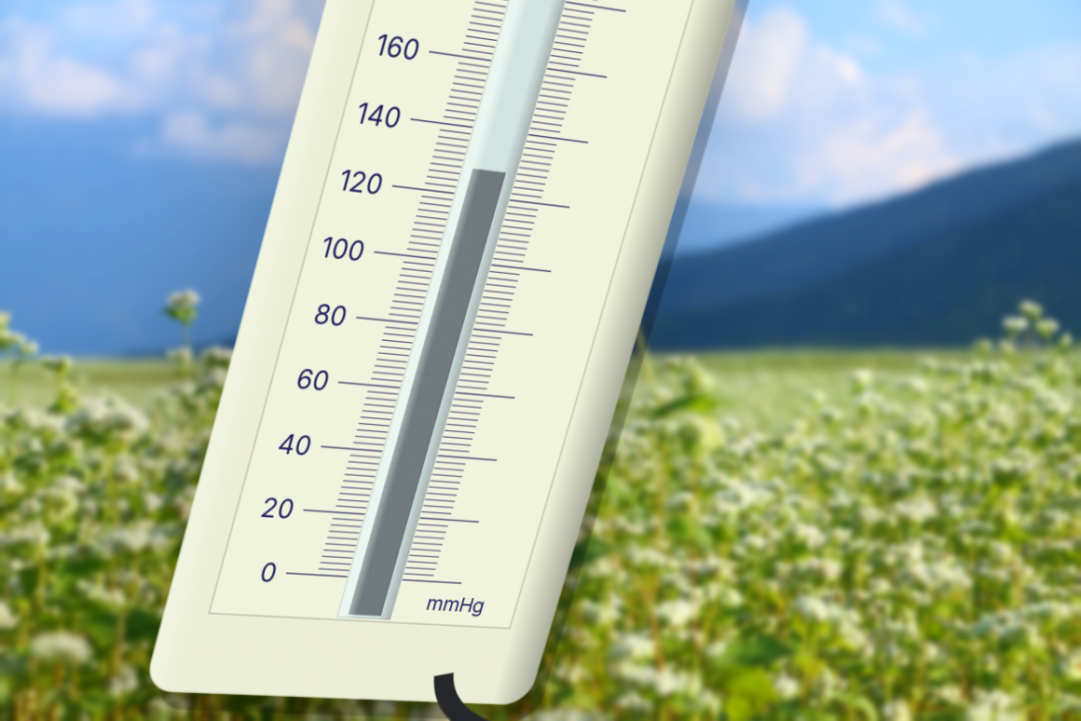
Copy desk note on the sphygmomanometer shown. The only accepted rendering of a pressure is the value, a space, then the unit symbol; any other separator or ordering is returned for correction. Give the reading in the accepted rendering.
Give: 128 mmHg
